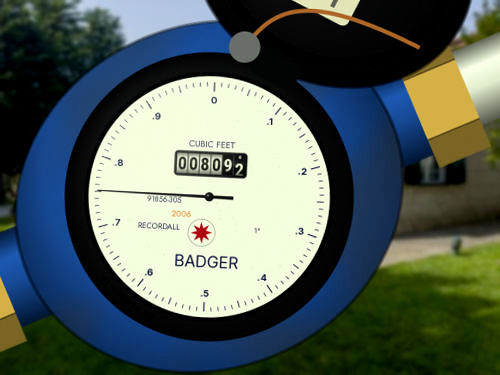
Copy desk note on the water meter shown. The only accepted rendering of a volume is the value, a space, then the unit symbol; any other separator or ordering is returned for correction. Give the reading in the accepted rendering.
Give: 8091.75 ft³
